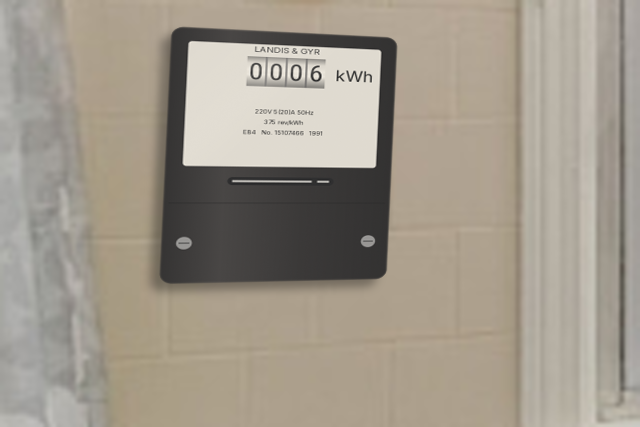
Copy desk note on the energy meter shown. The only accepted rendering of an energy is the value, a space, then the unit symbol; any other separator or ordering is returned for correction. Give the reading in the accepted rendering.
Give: 6 kWh
